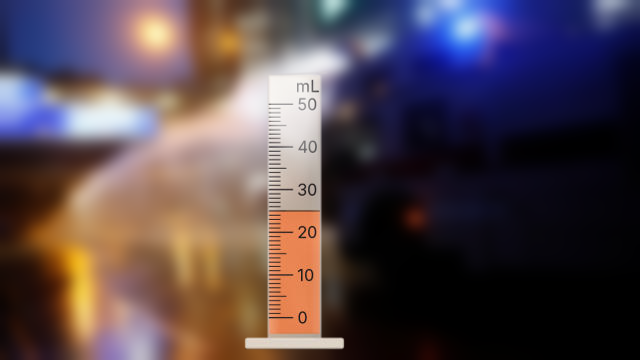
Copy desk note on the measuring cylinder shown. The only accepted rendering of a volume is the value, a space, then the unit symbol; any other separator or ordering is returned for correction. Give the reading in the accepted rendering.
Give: 25 mL
